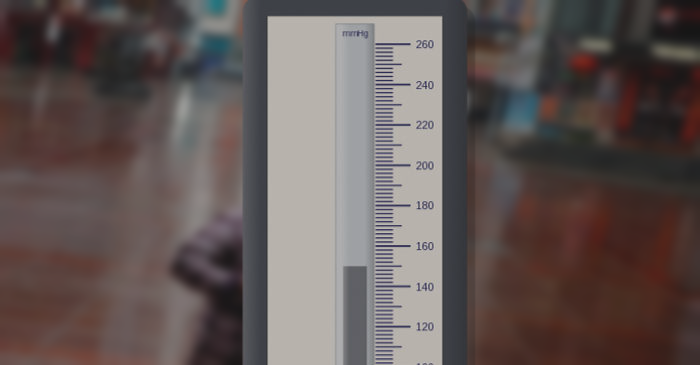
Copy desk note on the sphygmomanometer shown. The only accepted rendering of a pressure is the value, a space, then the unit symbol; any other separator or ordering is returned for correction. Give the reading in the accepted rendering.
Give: 150 mmHg
